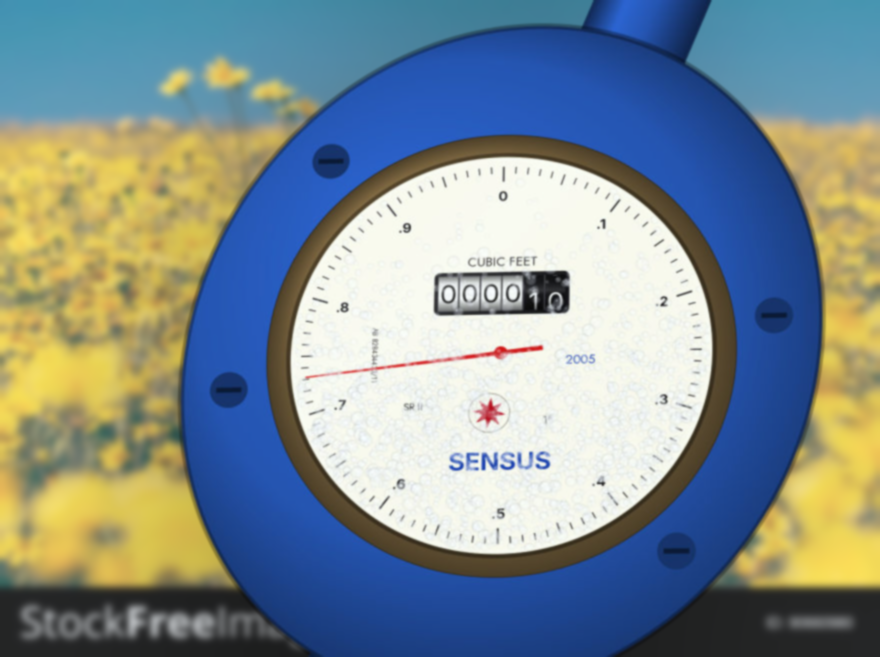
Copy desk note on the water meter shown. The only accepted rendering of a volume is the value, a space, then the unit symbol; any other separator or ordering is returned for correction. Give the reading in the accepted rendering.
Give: 9.73 ft³
